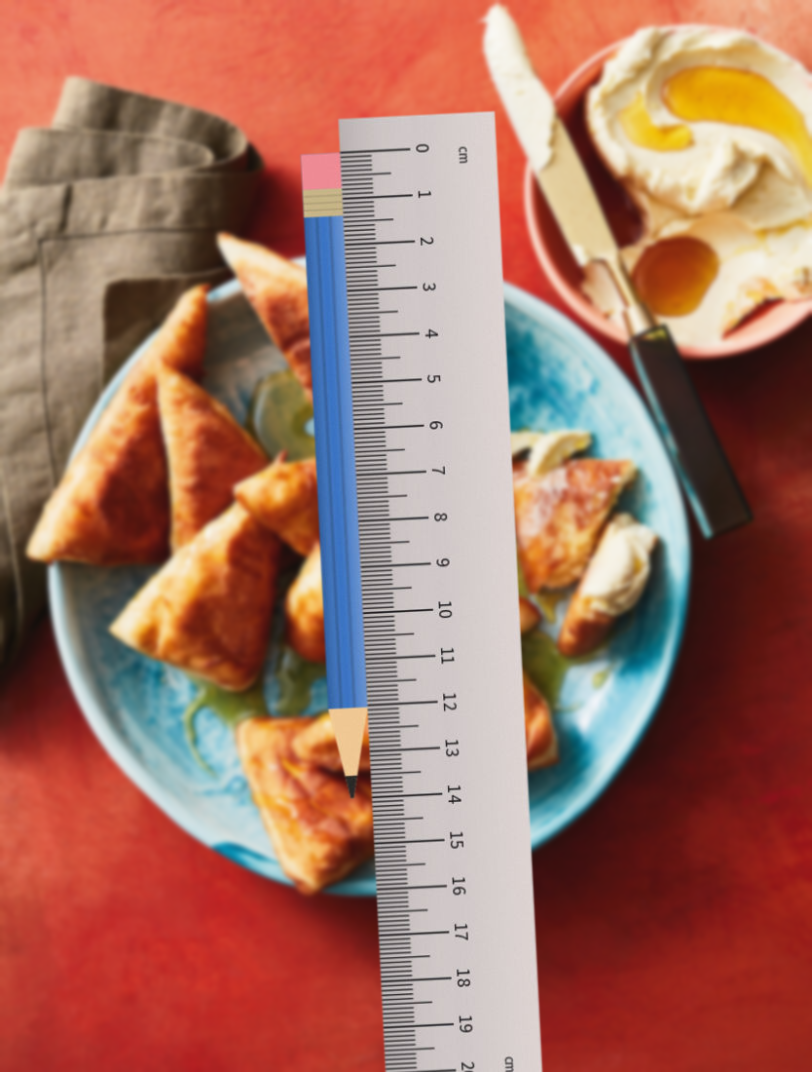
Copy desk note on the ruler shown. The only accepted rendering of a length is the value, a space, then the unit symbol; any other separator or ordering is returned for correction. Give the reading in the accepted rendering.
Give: 14 cm
